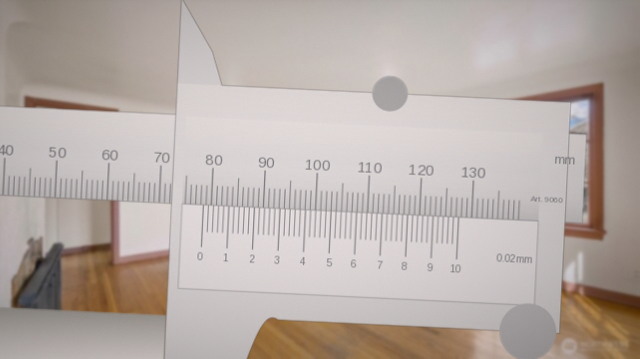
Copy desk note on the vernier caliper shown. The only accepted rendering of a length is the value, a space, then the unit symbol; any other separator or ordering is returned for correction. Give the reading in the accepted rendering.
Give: 78.5 mm
